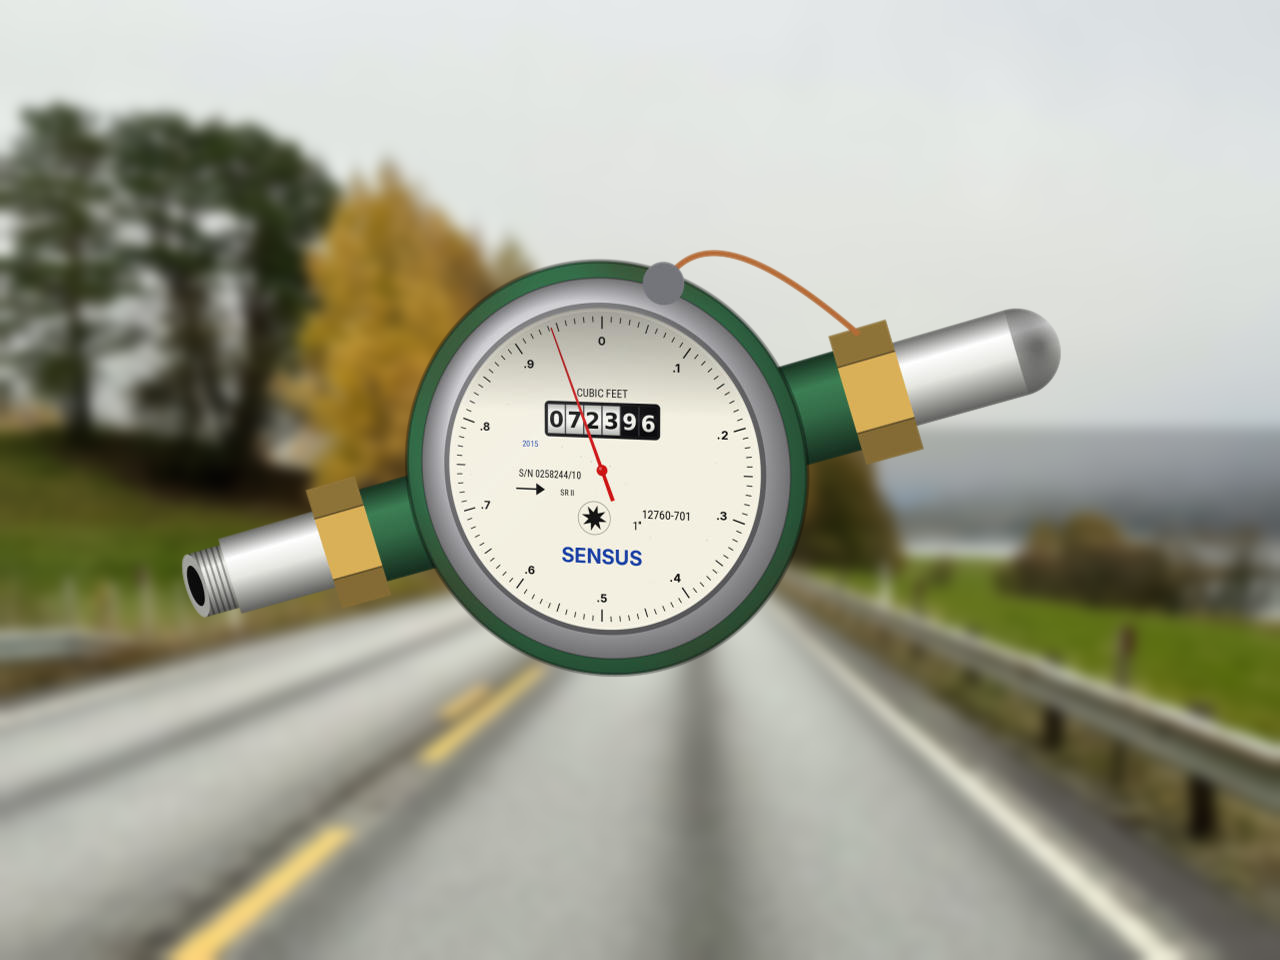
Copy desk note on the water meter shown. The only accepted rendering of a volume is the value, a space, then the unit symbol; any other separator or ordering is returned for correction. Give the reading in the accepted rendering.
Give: 72395.94 ft³
